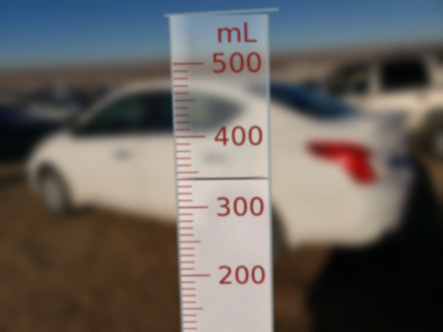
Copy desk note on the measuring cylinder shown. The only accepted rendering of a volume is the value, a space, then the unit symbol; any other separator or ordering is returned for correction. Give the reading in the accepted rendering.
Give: 340 mL
